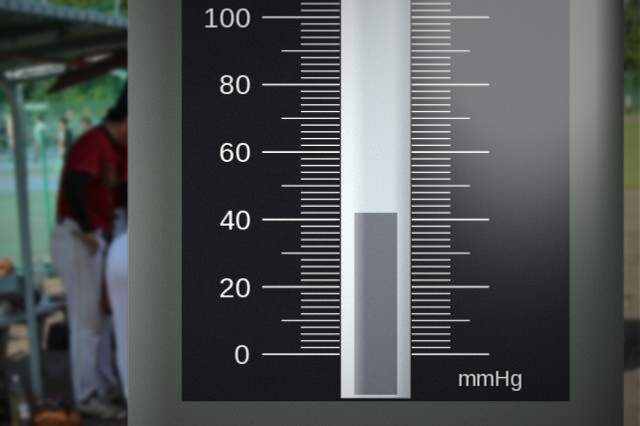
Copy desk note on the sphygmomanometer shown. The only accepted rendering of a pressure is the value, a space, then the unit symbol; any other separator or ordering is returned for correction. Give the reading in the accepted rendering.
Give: 42 mmHg
